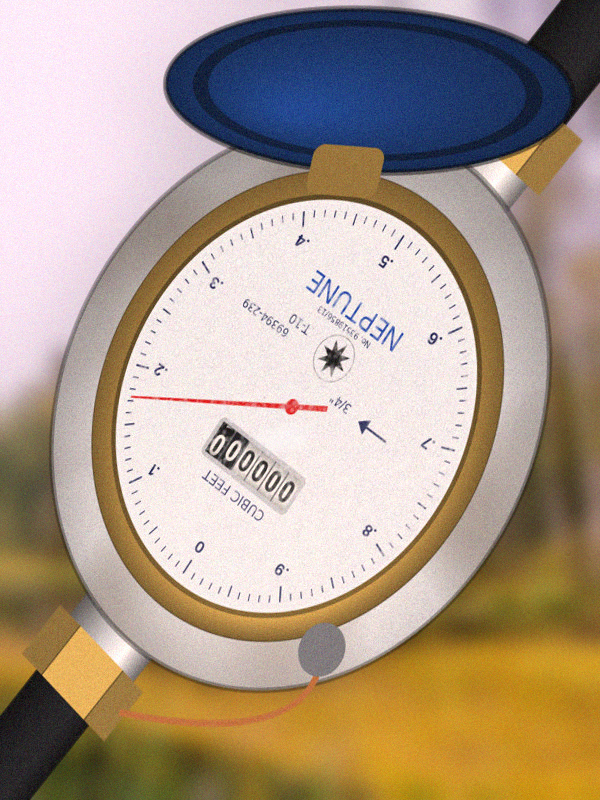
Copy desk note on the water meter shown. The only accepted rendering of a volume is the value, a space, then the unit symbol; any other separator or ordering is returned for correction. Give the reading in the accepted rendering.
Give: 0.17 ft³
